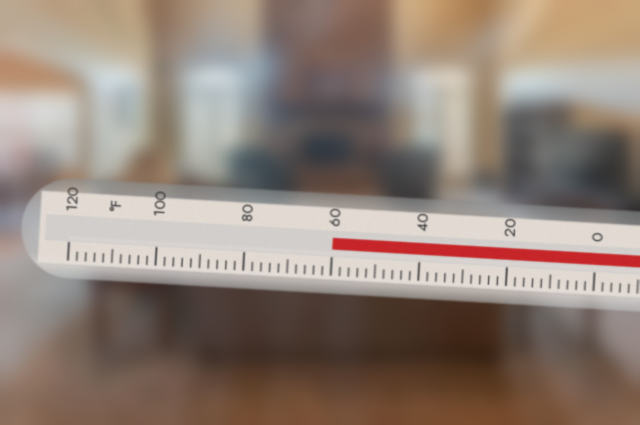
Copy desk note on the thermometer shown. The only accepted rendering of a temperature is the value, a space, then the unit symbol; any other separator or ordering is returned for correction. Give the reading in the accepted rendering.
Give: 60 °F
